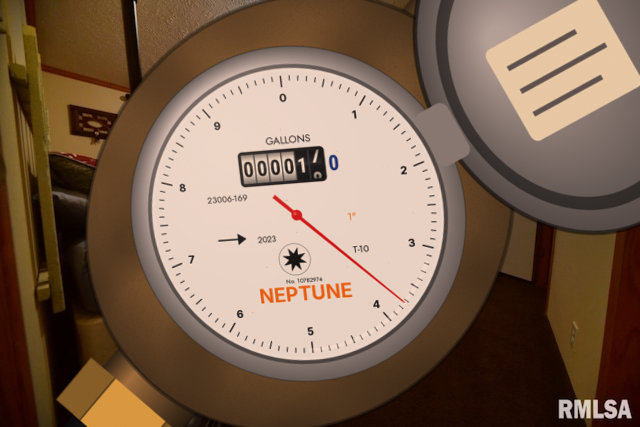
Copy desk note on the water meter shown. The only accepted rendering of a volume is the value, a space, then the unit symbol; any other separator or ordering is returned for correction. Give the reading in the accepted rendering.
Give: 173.7 gal
